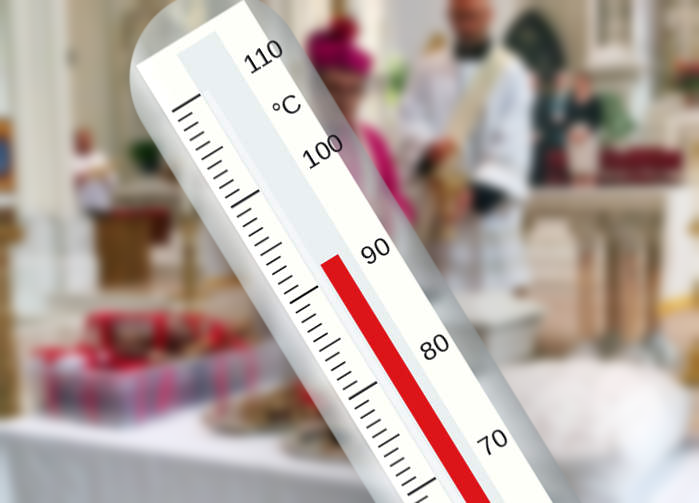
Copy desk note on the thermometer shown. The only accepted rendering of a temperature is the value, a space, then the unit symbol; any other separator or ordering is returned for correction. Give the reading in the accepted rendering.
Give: 91.5 °C
